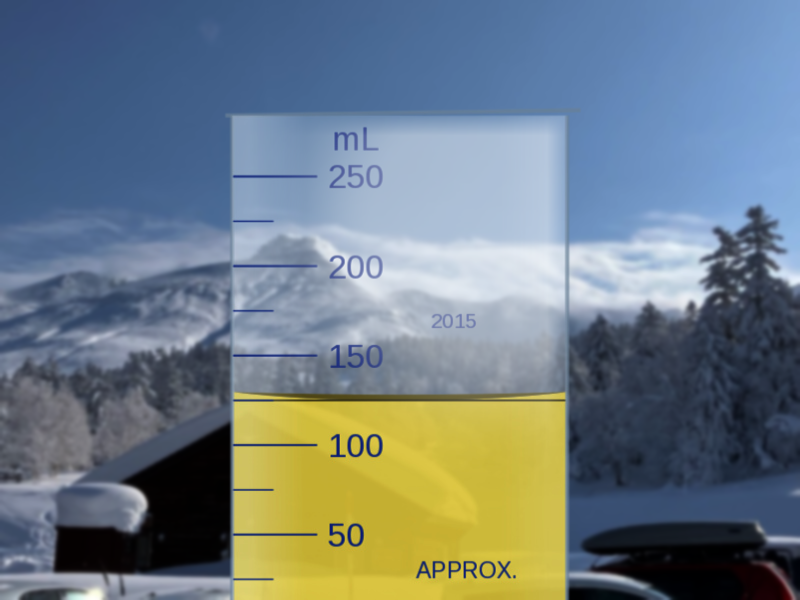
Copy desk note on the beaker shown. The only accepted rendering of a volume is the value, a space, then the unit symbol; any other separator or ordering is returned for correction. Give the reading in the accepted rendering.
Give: 125 mL
